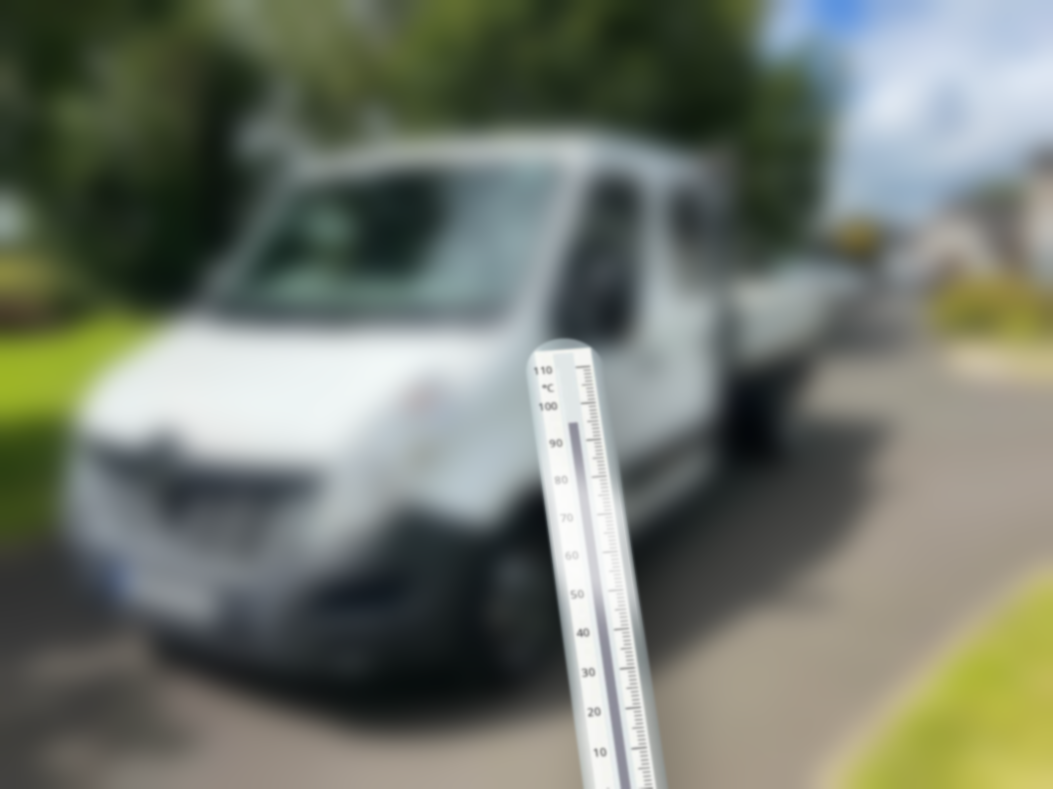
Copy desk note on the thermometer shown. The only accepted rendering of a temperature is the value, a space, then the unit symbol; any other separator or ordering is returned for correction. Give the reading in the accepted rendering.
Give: 95 °C
